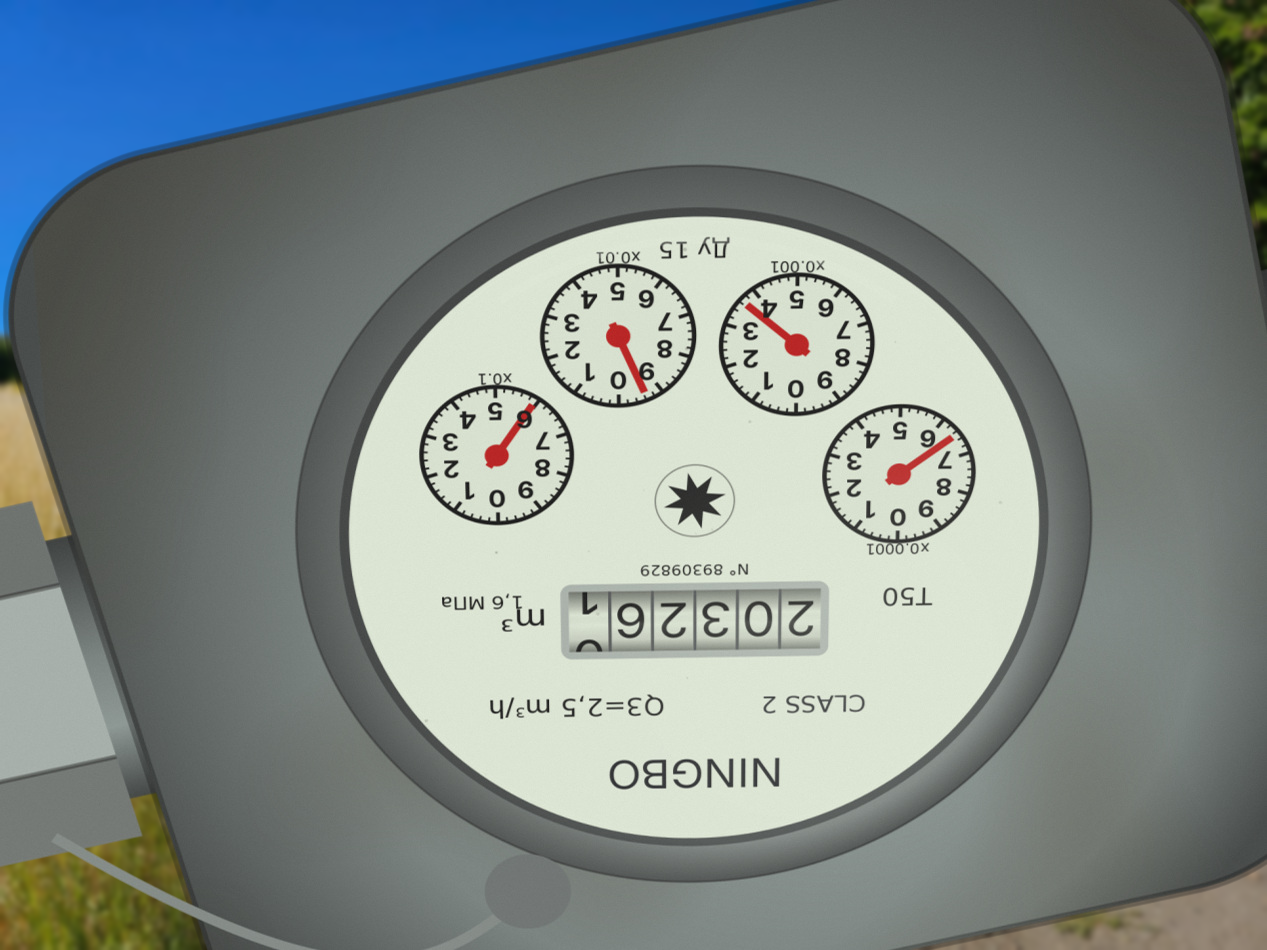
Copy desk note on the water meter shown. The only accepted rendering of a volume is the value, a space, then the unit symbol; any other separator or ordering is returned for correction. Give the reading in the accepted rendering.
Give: 203260.5936 m³
